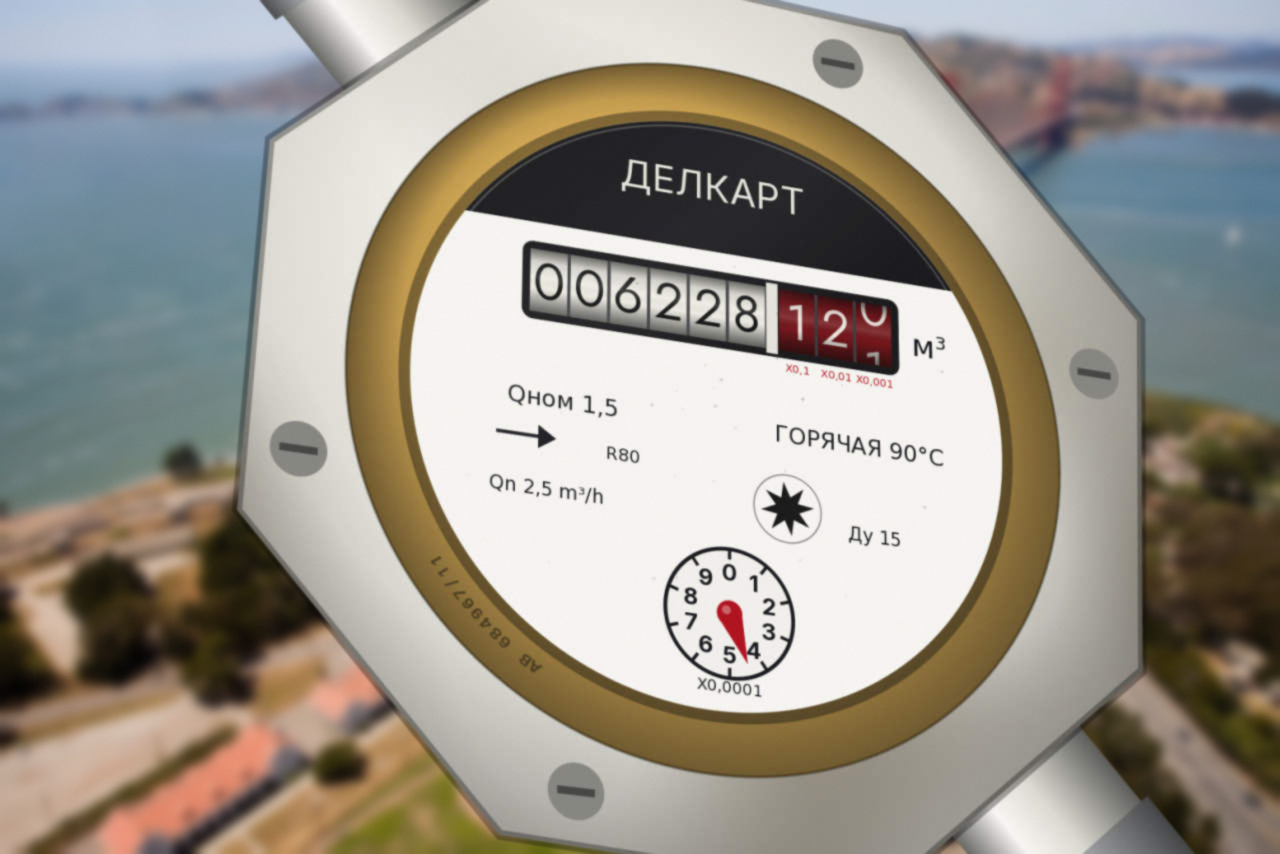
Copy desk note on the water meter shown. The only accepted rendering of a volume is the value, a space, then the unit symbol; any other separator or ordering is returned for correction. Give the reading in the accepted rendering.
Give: 6228.1204 m³
